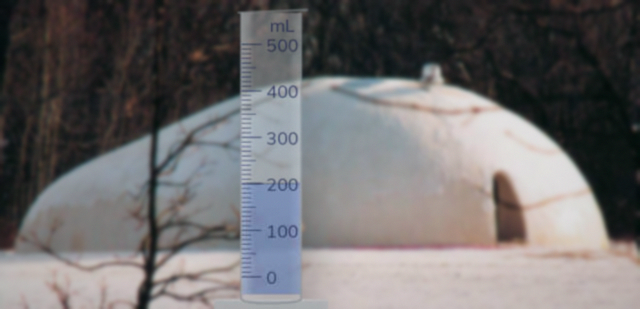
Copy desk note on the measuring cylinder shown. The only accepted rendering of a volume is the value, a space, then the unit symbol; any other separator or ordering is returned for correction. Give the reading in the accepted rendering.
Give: 200 mL
